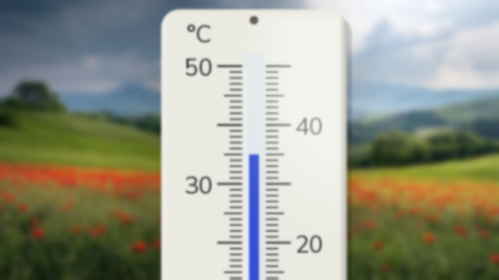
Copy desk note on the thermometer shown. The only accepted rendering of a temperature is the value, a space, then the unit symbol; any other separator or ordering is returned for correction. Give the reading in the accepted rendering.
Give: 35 °C
